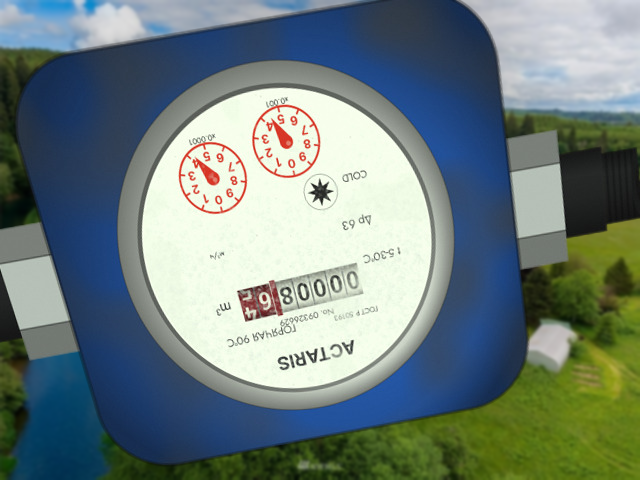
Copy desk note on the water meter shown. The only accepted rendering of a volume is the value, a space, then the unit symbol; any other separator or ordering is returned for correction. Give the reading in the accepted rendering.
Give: 8.6444 m³
